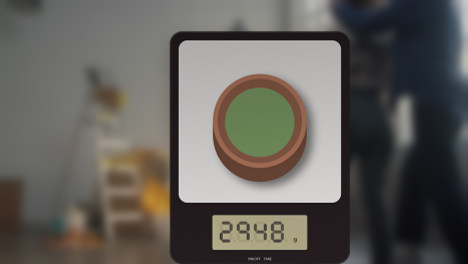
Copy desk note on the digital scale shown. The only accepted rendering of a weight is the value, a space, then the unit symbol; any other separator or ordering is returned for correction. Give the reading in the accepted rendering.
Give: 2948 g
